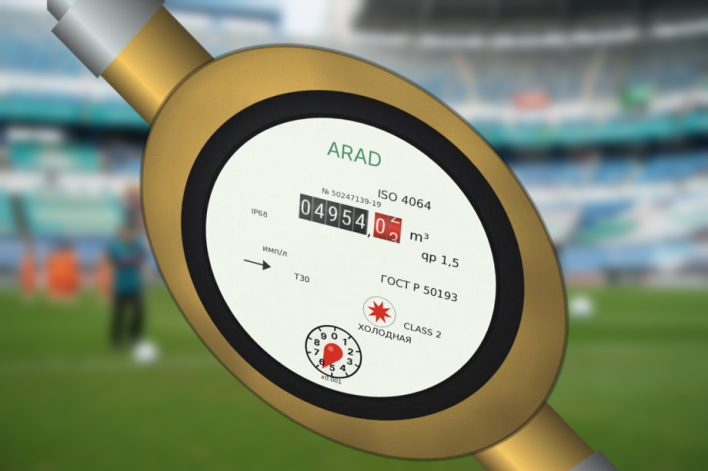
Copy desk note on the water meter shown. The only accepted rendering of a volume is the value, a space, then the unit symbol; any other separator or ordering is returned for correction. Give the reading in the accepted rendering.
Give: 4954.025 m³
